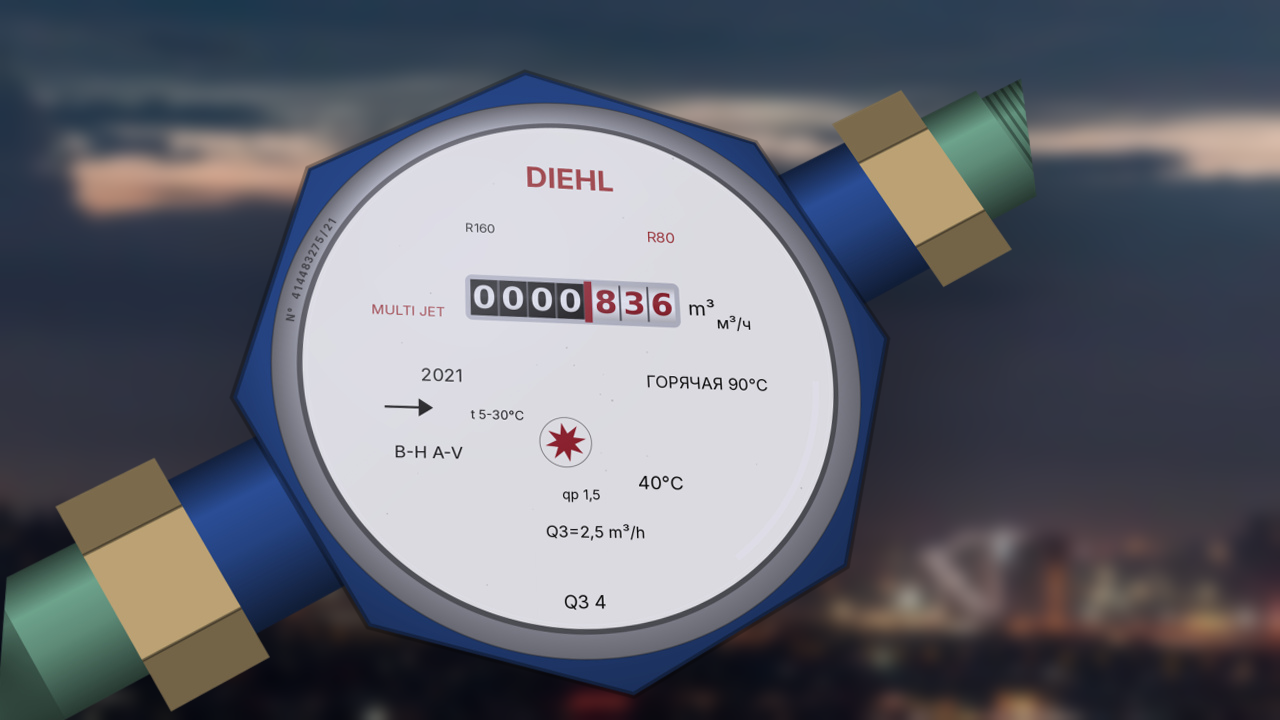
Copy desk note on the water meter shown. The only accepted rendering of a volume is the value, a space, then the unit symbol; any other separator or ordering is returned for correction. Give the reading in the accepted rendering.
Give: 0.836 m³
